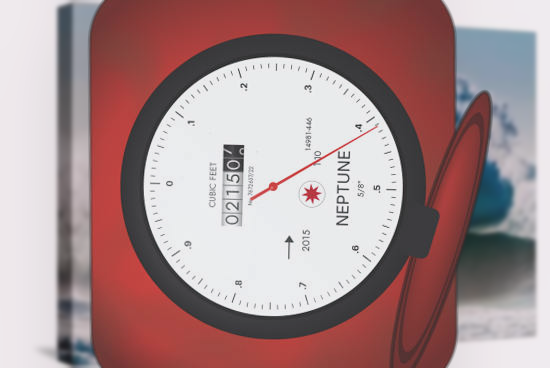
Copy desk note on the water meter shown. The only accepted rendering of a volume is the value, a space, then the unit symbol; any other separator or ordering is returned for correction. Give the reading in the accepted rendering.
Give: 21507.41 ft³
